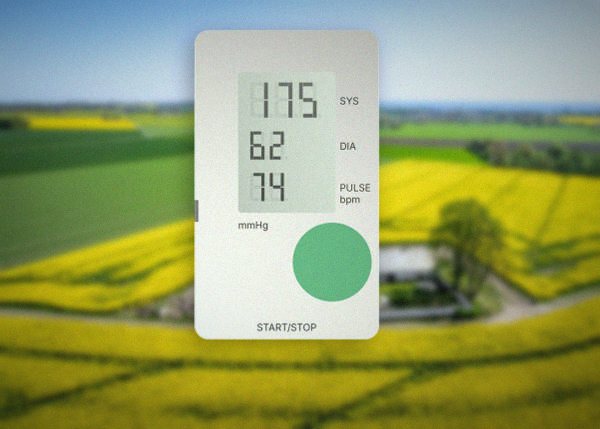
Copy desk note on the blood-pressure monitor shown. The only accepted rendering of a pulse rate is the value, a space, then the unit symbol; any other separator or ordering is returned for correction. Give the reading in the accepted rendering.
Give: 74 bpm
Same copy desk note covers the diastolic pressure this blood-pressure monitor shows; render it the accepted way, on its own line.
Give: 62 mmHg
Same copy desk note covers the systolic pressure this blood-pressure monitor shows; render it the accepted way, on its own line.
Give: 175 mmHg
